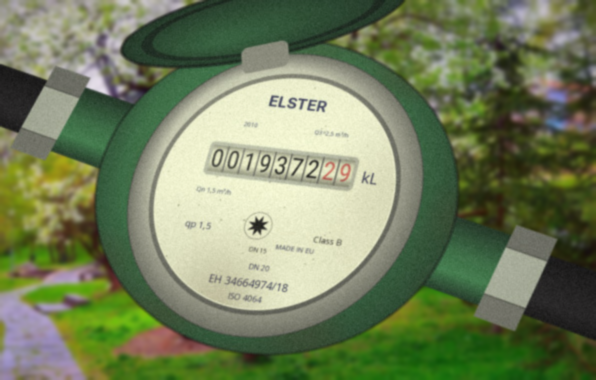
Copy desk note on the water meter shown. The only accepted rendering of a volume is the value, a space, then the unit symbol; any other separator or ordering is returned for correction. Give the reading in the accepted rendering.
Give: 19372.29 kL
